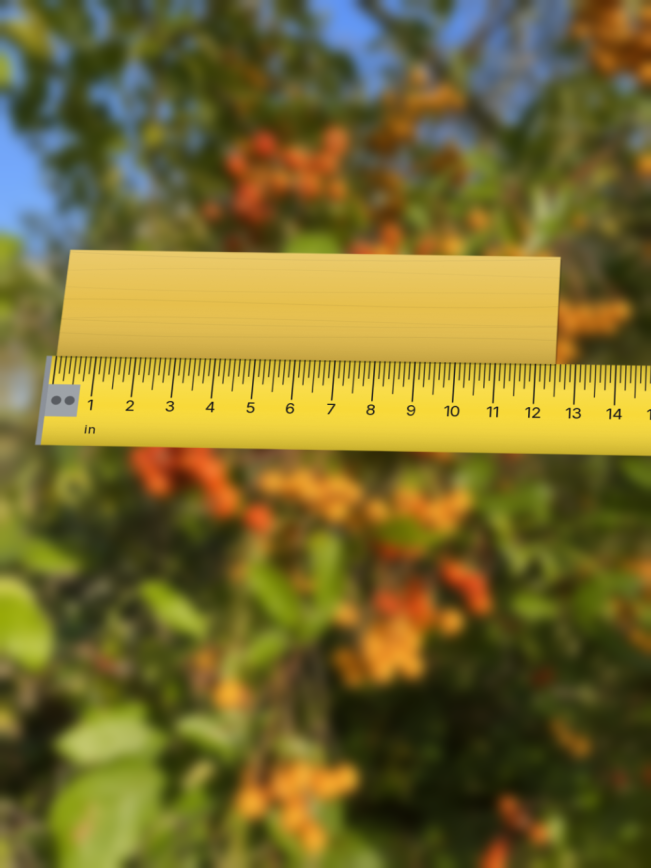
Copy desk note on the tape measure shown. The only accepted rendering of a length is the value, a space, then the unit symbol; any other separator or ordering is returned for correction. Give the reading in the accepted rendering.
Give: 12.5 in
